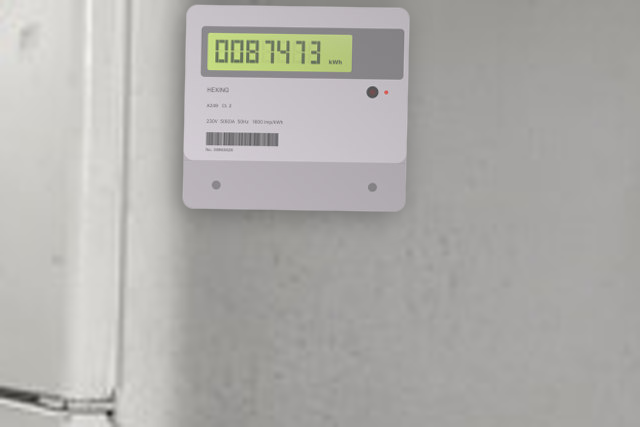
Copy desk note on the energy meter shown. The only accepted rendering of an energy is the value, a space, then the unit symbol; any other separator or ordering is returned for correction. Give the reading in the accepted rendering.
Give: 87473 kWh
